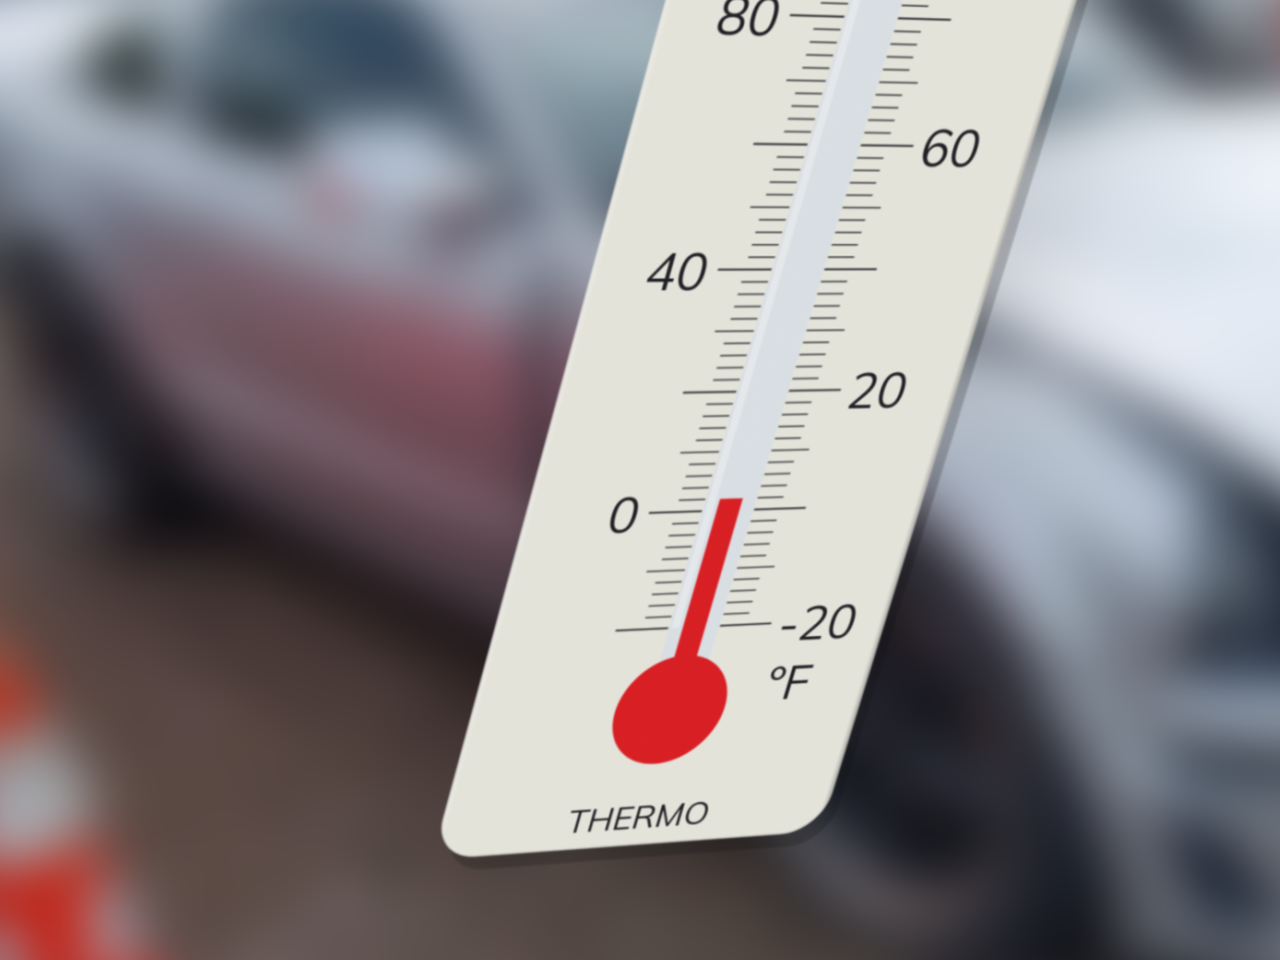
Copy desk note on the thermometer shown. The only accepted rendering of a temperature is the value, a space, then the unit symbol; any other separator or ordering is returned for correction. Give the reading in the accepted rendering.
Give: 2 °F
